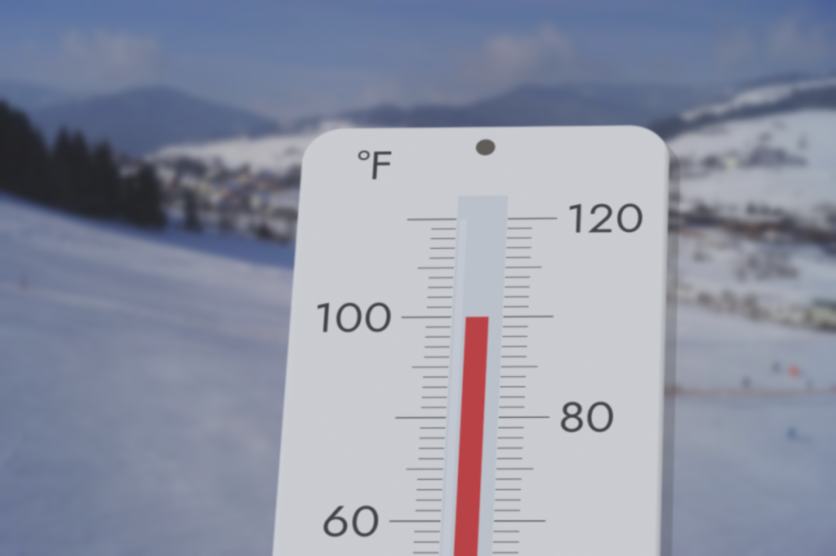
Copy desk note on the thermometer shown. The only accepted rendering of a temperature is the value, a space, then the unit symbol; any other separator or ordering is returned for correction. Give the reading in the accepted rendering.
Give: 100 °F
